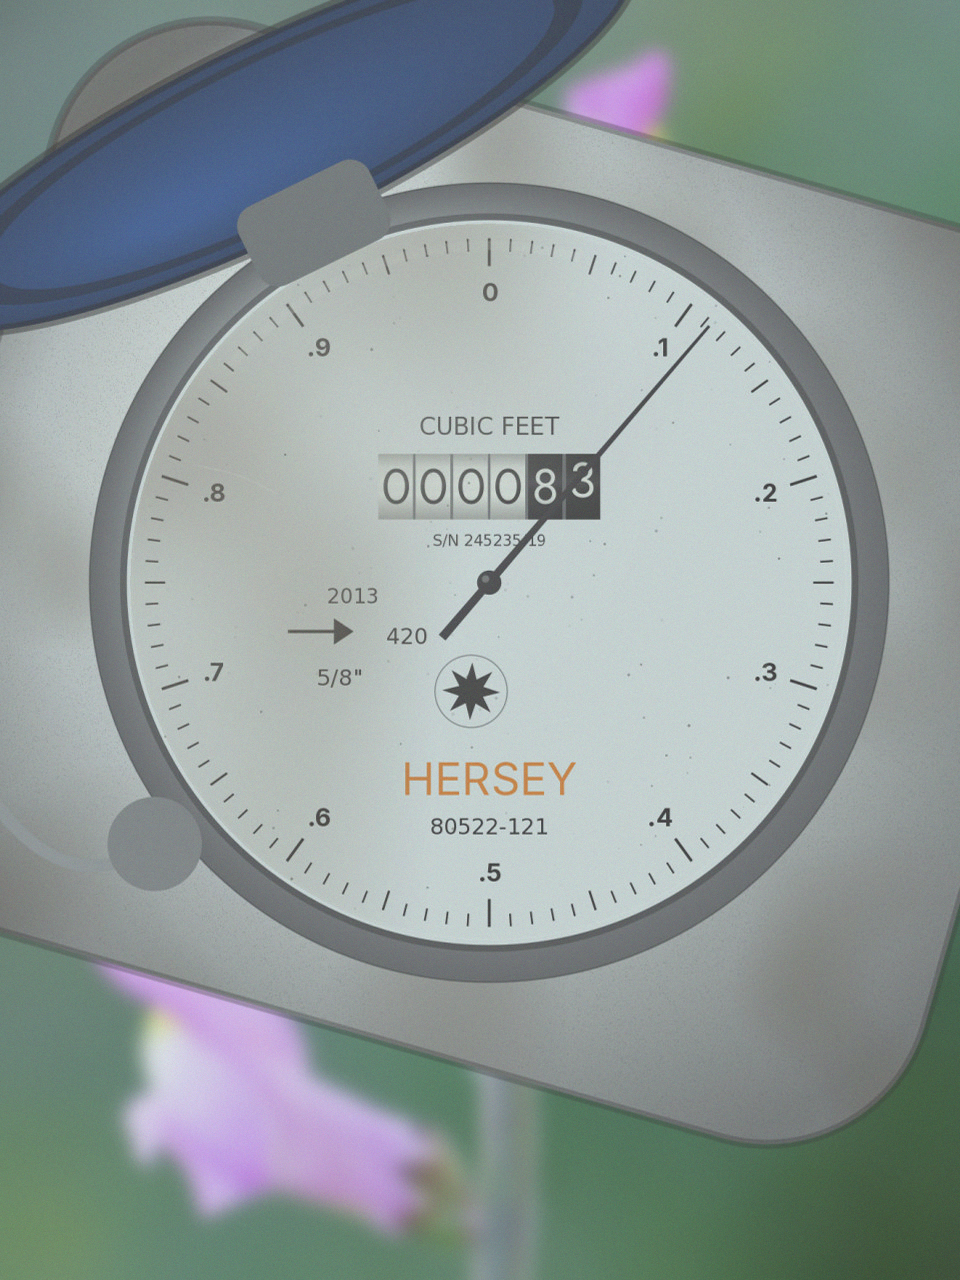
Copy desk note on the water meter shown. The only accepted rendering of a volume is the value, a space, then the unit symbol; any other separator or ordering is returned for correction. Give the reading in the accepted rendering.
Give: 83.11 ft³
